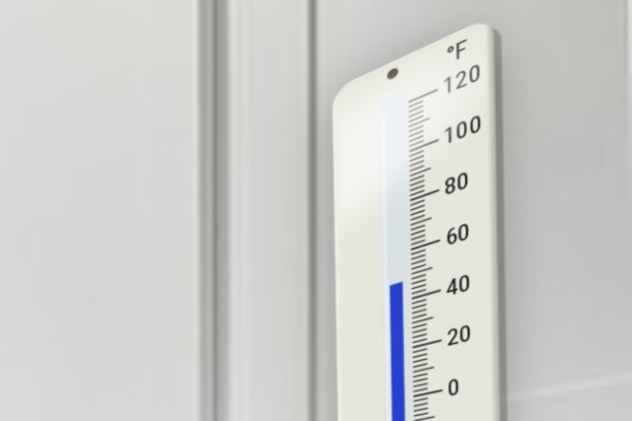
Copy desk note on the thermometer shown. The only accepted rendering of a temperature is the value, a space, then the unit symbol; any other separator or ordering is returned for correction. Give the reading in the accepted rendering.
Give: 48 °F
